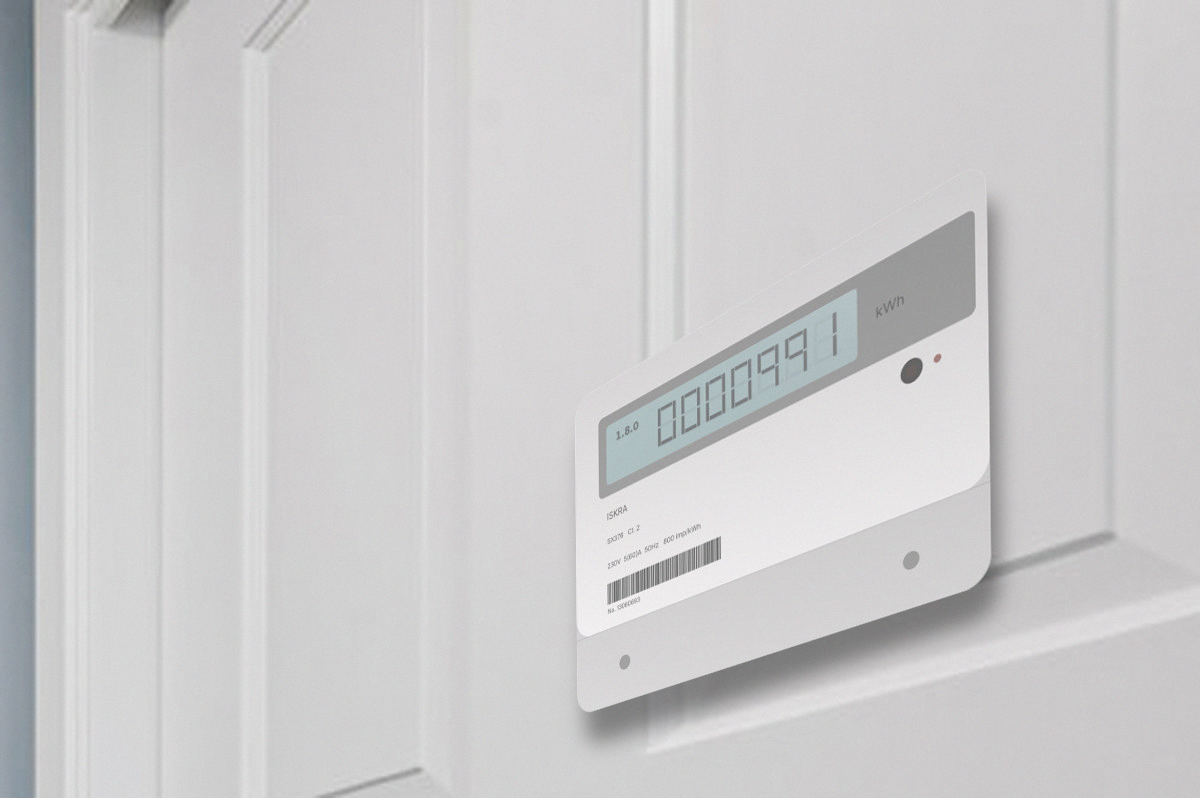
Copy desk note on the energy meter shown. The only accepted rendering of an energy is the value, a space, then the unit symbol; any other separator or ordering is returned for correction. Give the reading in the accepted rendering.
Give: 991 kWh
